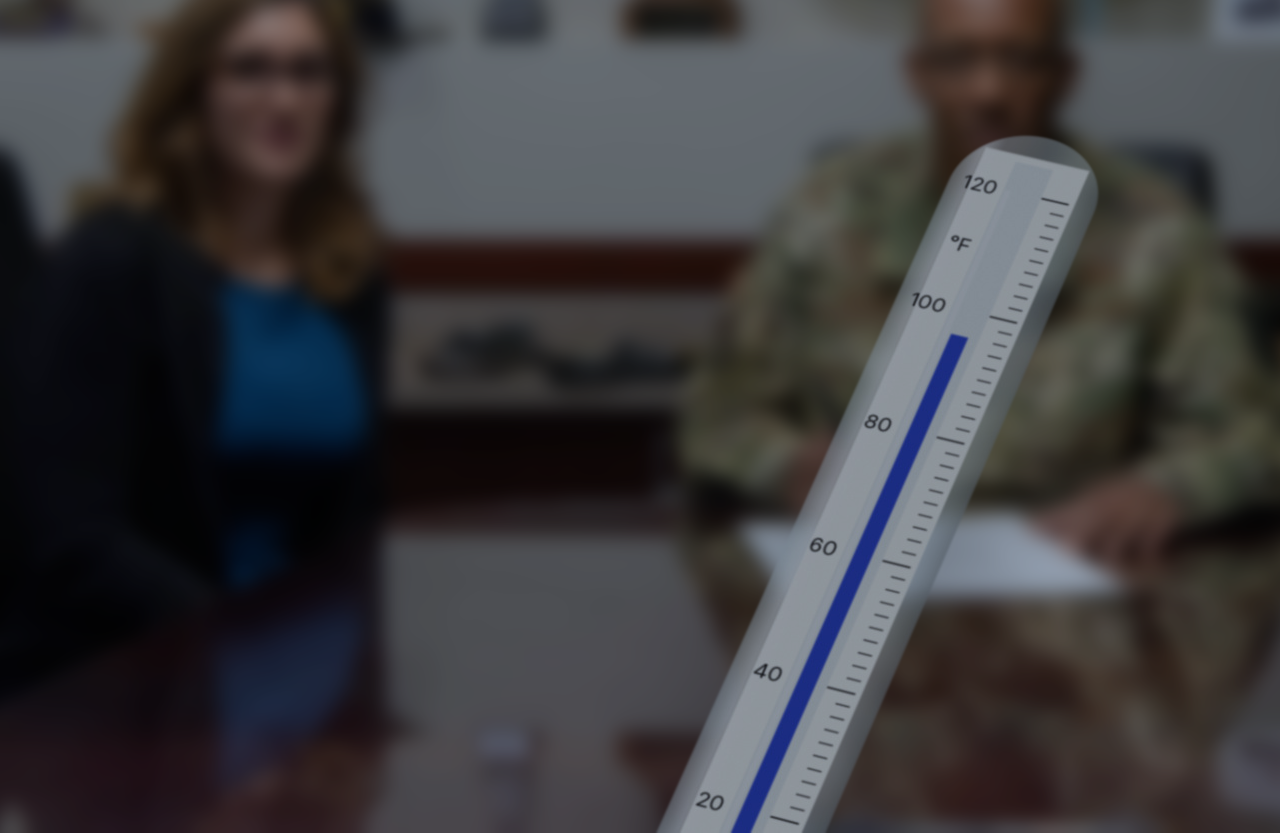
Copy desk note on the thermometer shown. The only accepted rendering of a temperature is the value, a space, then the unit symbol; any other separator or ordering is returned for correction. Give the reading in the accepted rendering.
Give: 96 °F
